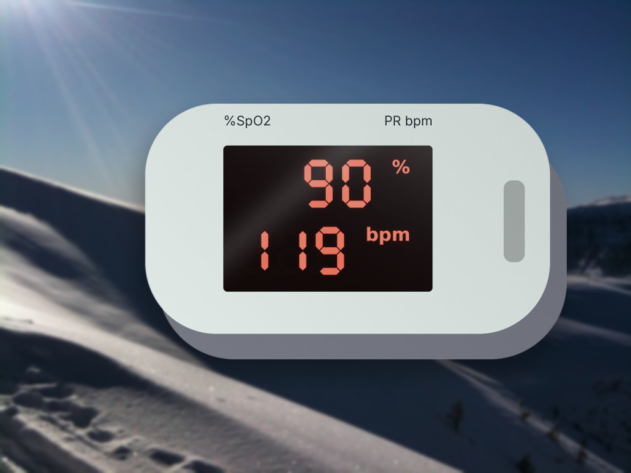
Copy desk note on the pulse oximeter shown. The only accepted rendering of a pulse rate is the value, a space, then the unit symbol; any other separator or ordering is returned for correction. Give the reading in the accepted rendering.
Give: 119 bpm
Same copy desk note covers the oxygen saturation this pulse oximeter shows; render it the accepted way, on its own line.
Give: 90 %
